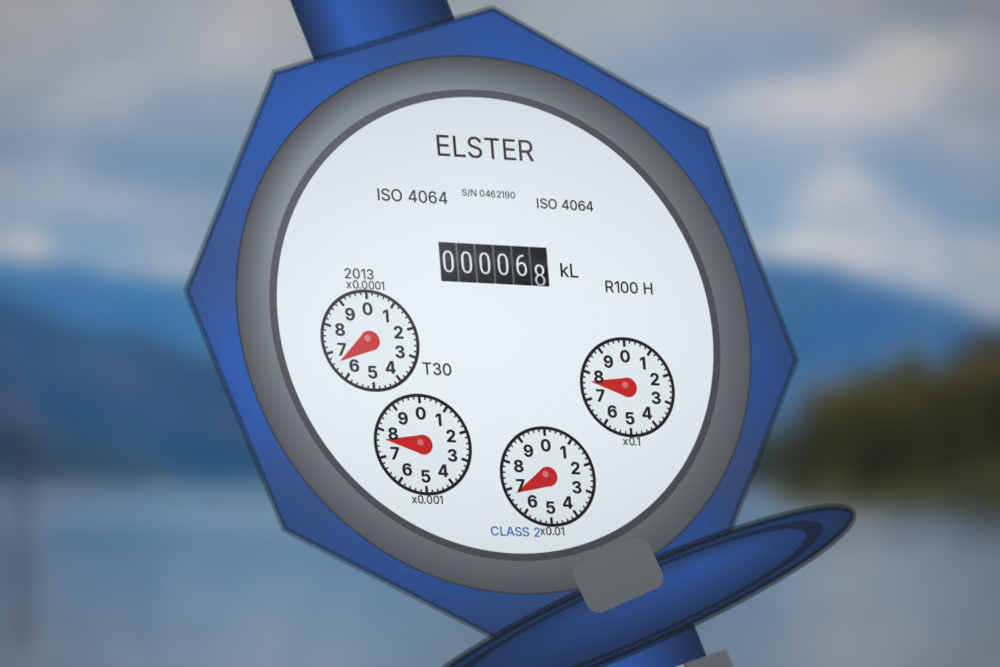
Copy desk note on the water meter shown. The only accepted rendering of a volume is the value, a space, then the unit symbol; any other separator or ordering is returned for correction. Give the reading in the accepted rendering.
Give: 67.7676 kL
